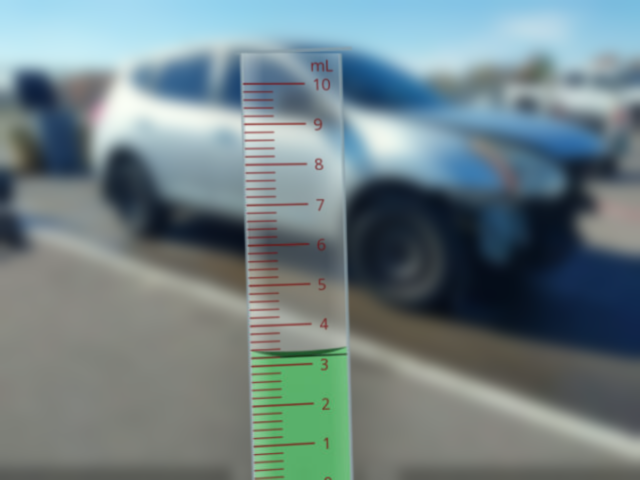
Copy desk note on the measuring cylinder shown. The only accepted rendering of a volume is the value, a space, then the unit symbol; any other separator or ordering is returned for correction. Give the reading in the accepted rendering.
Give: 3.2 mL
